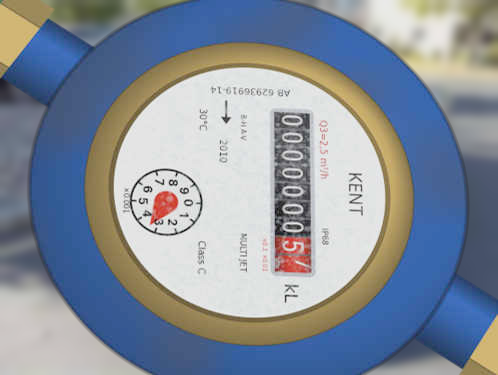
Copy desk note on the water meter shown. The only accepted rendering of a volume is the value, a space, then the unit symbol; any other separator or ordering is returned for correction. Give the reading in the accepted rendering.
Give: 0.573 kL
